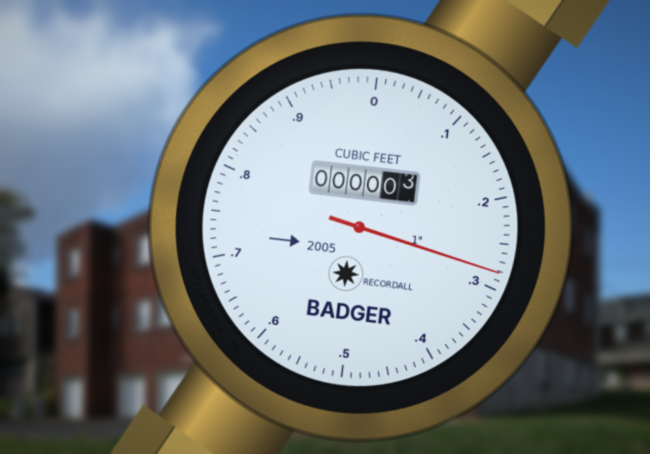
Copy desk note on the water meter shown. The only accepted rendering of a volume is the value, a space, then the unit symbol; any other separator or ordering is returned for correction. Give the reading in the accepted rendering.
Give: 3.28 ft³
